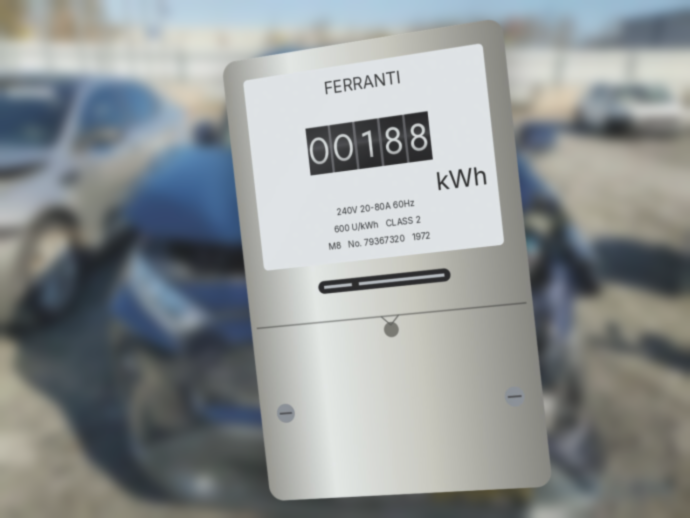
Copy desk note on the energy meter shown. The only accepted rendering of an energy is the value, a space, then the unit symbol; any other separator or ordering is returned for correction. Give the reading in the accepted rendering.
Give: 188 kWh
